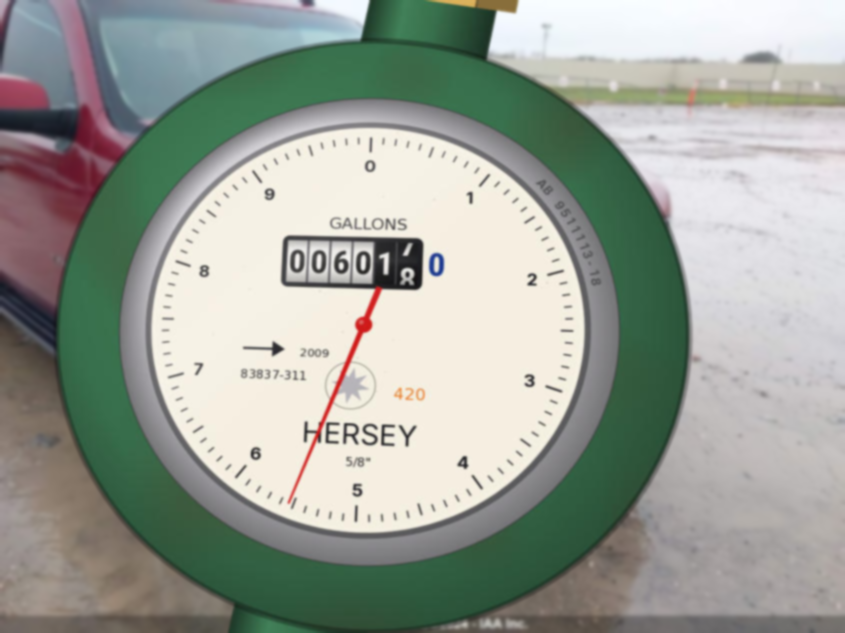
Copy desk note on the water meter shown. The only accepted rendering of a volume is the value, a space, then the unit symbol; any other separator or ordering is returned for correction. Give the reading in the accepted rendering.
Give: 60175.5 gal
